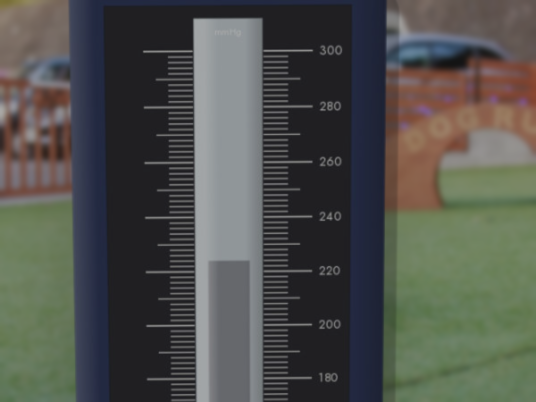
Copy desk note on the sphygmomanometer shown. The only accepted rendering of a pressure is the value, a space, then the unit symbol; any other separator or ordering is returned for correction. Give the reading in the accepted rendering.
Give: 224 mmHg
